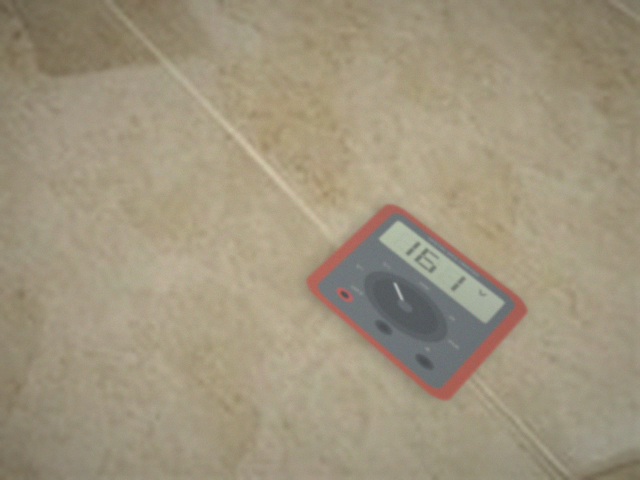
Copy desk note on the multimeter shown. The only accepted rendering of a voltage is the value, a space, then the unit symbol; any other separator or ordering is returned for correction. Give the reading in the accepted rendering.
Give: 161 V
